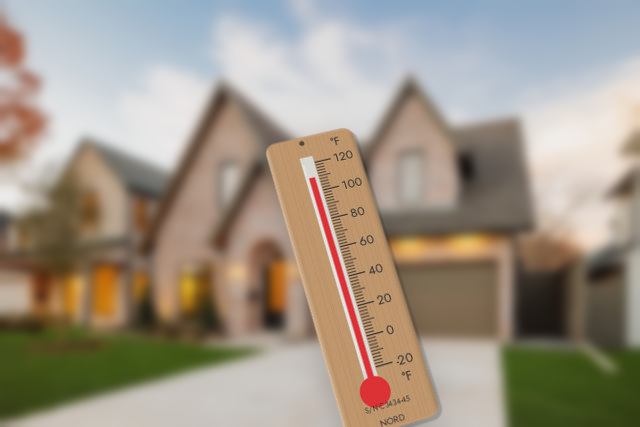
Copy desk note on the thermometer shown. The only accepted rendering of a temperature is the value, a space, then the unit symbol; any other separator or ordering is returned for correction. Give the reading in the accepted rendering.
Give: 110 °F
